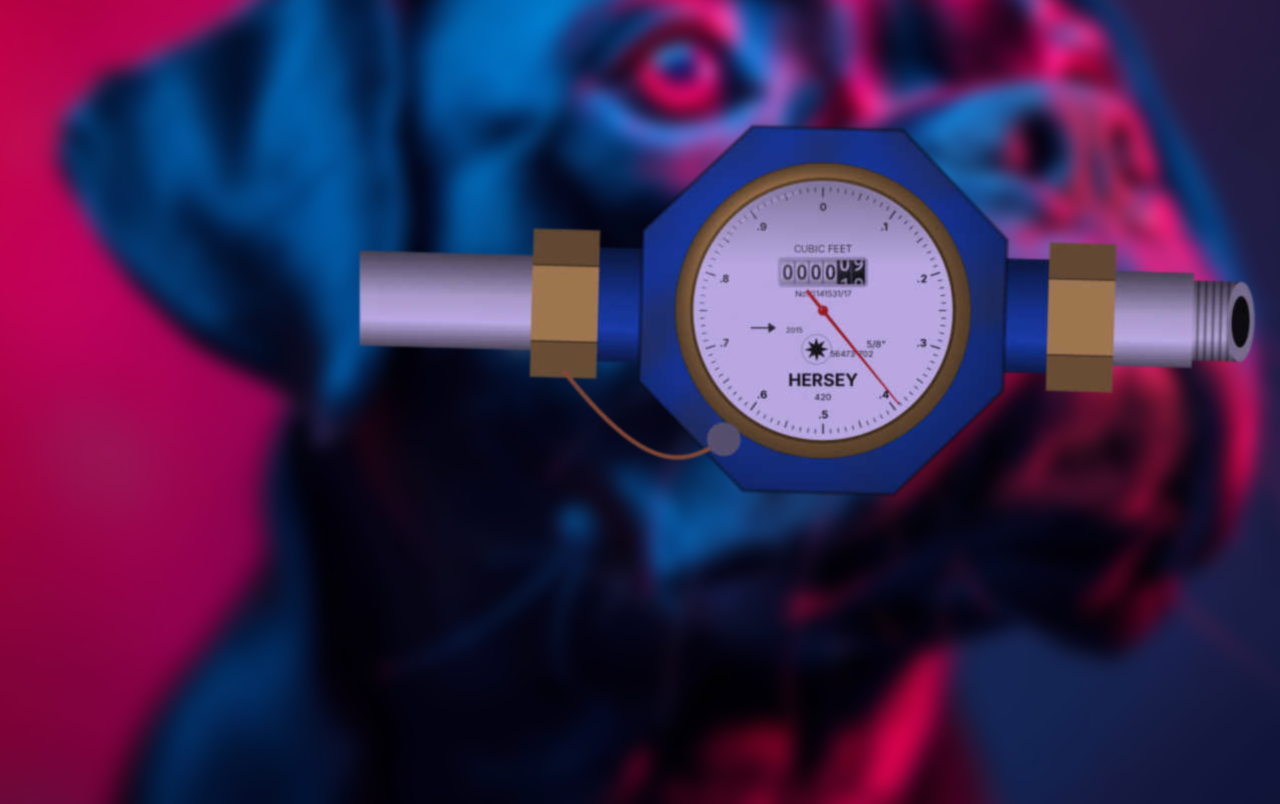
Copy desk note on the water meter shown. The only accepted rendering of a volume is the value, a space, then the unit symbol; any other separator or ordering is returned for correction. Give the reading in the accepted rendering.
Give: 9.39 ft³
